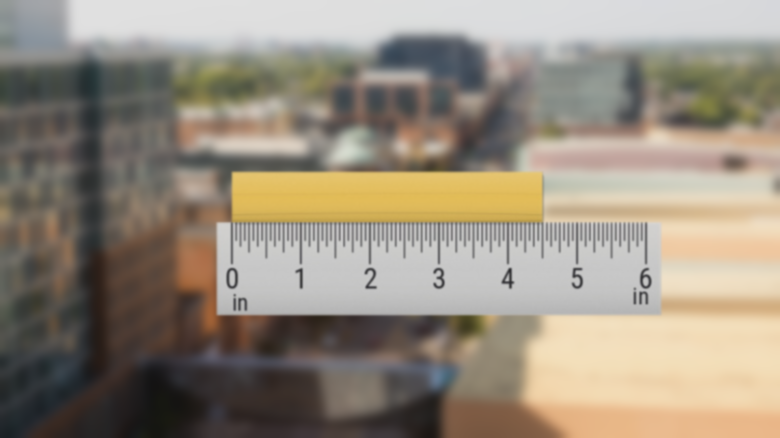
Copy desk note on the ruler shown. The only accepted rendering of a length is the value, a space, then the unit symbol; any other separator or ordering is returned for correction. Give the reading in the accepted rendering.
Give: 4.5 in
